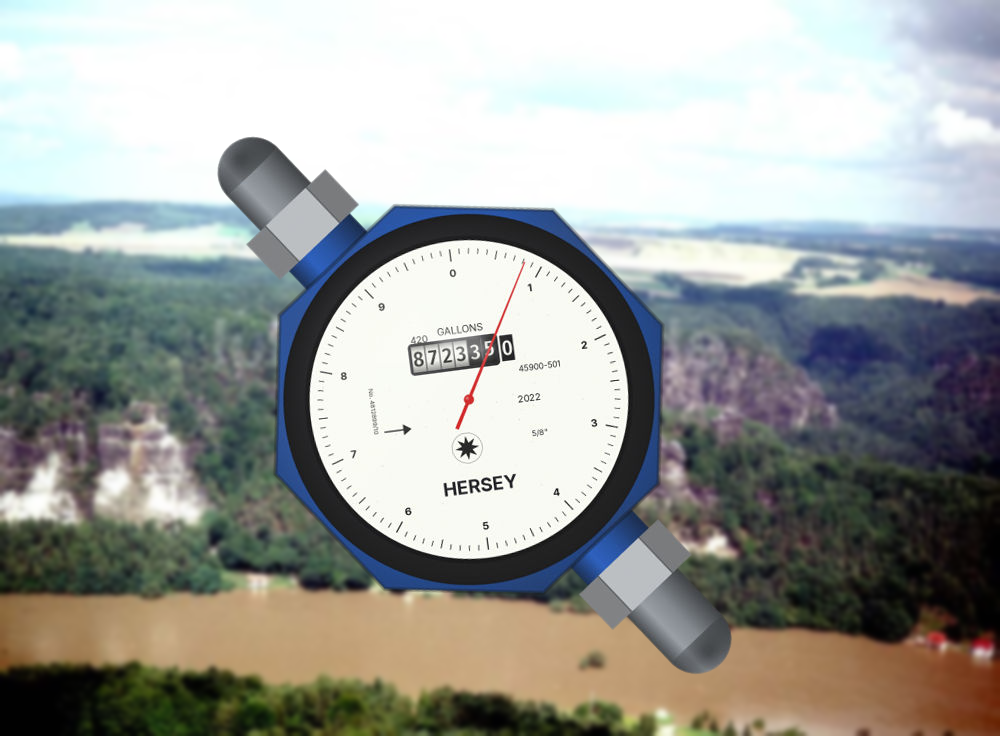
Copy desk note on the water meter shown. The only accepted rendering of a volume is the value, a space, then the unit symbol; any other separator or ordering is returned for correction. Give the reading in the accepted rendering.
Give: 8723350.8 gal
